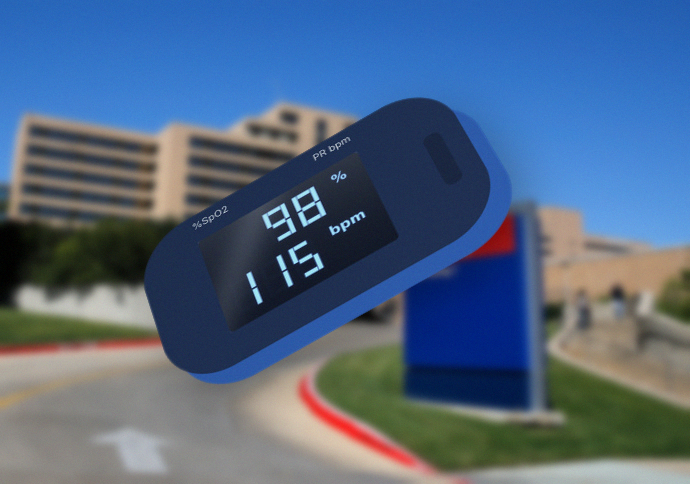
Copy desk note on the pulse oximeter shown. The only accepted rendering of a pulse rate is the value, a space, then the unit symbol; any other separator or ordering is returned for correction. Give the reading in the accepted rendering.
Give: 115 bpm
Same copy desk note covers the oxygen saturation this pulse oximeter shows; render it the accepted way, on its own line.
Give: 98 %
